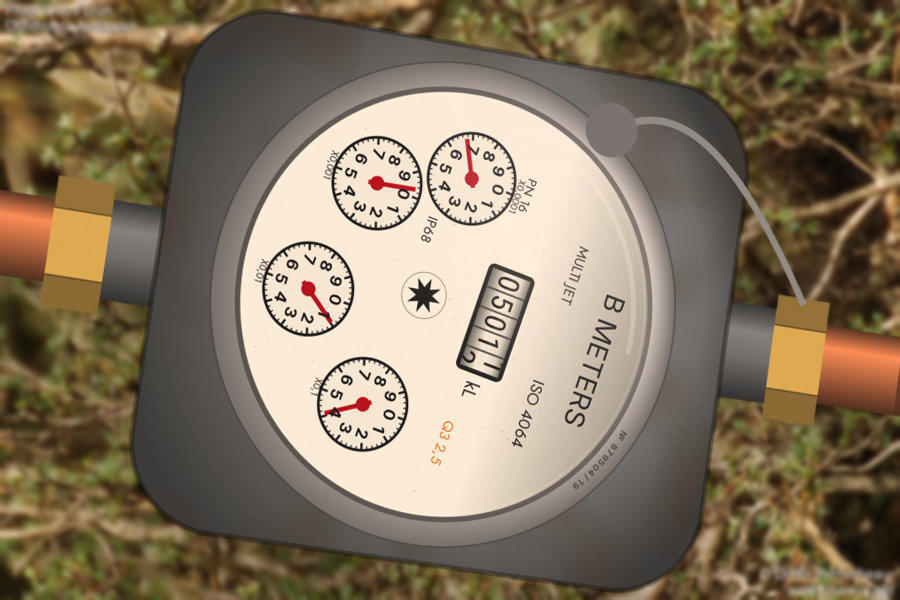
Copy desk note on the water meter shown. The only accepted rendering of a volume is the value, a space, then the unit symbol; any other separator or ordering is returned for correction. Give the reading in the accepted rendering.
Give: 5011.4096 kL
